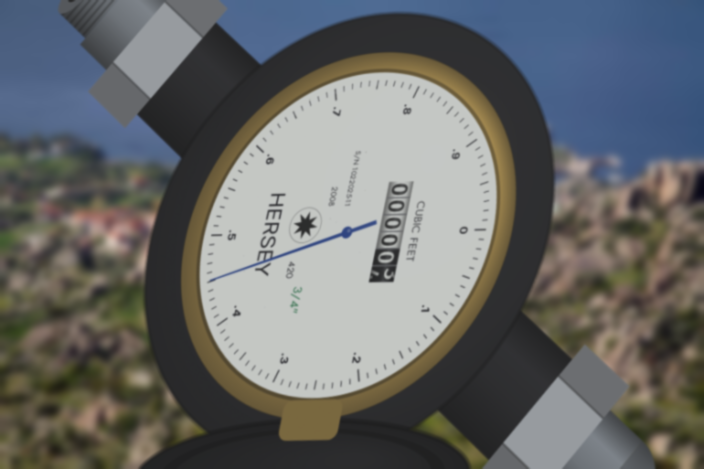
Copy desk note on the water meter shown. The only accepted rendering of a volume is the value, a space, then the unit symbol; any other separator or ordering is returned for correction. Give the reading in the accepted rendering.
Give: 3.45 ft³
